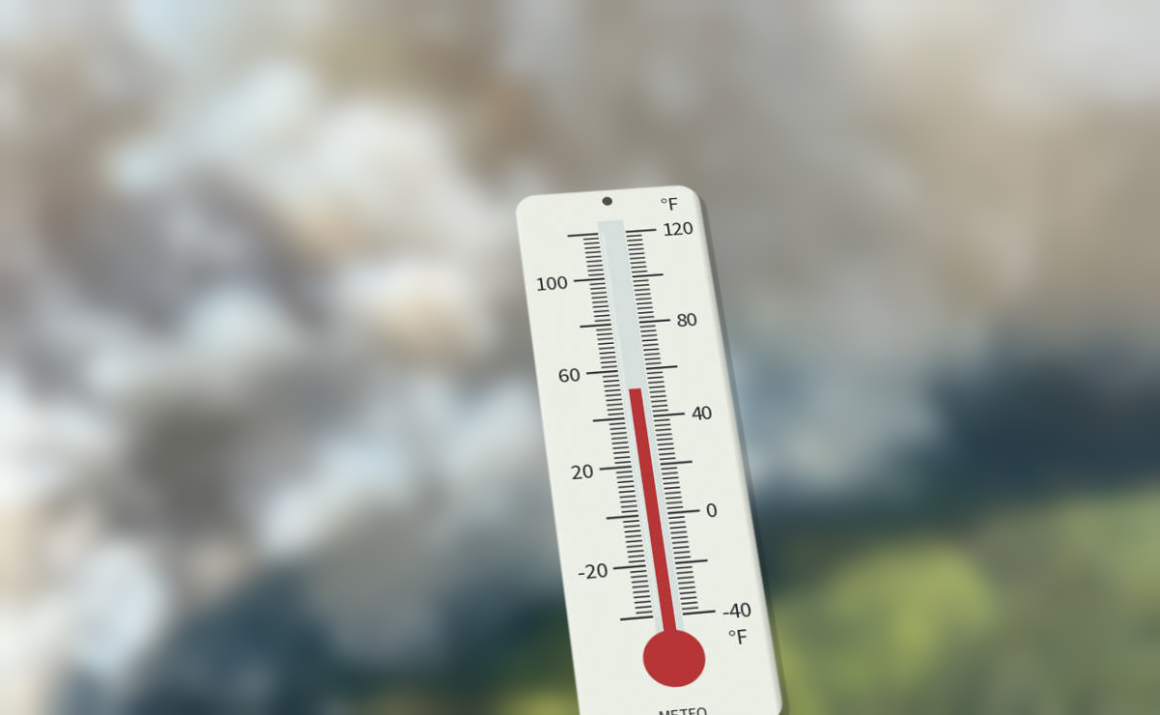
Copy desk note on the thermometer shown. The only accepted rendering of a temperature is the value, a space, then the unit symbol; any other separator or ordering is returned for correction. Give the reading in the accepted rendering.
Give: 52 °F
